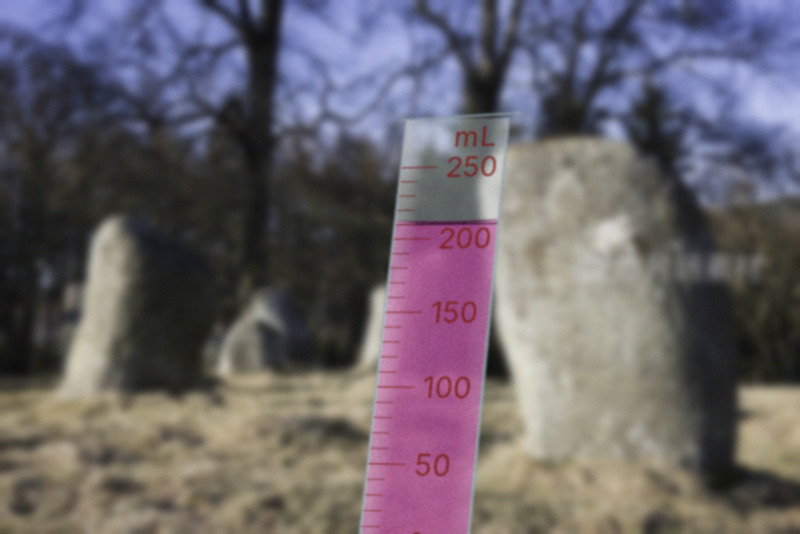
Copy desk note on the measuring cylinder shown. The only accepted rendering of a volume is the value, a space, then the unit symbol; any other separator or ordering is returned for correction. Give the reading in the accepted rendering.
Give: 210 mL
